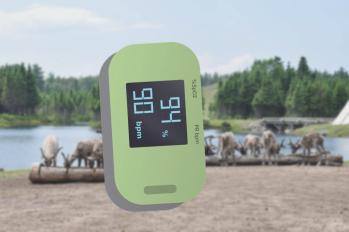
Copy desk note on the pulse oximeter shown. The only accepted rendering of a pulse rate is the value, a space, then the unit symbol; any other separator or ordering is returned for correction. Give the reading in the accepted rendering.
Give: 90 bpm
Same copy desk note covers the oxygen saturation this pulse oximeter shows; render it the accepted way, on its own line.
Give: 94 %
